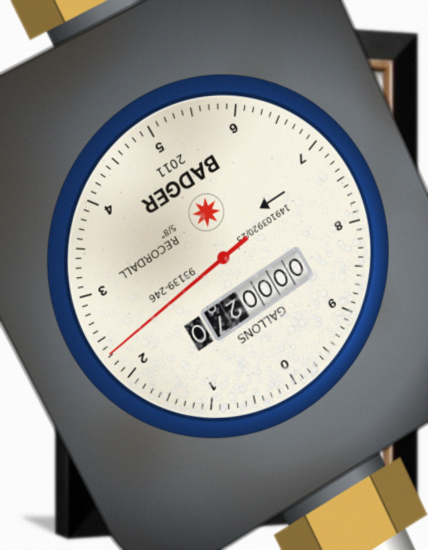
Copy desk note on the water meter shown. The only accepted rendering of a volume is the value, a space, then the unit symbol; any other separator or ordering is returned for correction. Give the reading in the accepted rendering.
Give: 272.3 gal
